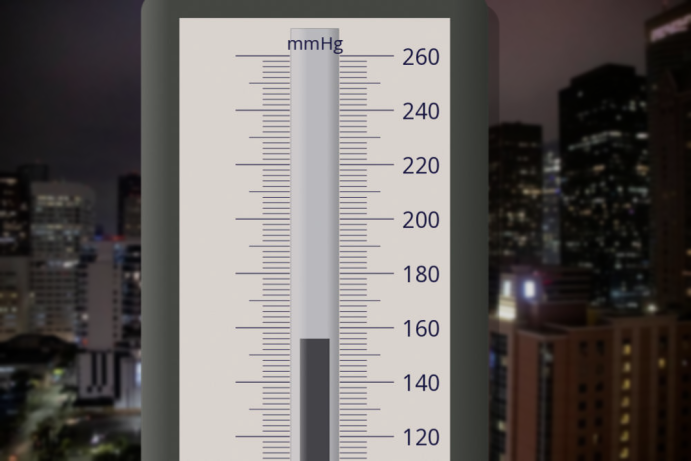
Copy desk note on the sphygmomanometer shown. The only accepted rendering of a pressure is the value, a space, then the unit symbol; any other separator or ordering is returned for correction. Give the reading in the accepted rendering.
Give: 156 mmHg
